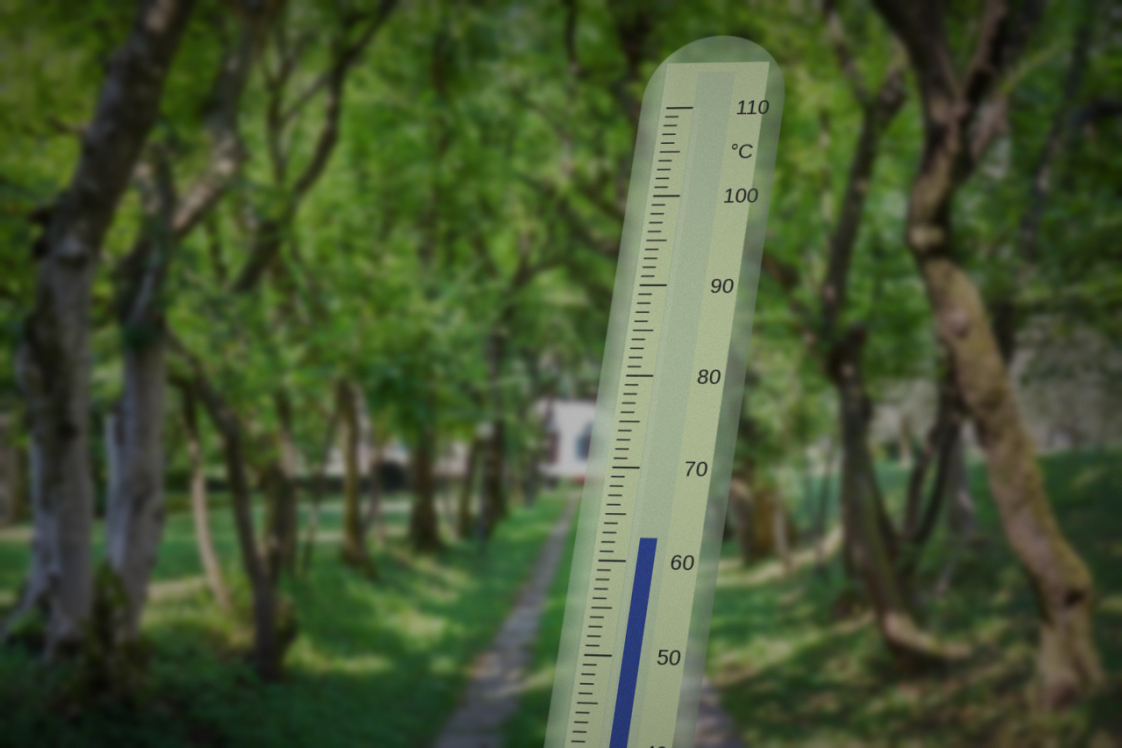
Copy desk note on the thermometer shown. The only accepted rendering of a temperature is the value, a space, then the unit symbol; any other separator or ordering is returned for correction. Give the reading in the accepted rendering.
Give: 62.5 °C
